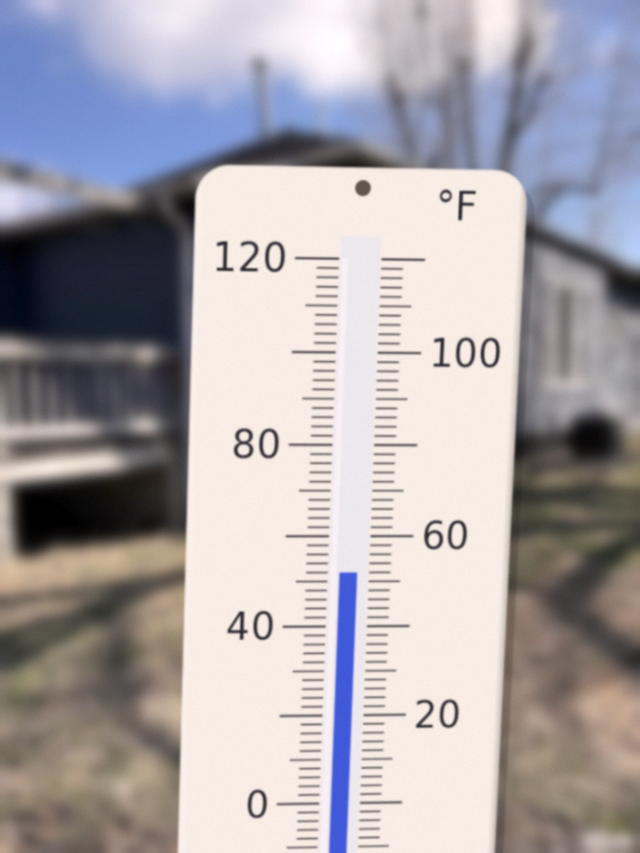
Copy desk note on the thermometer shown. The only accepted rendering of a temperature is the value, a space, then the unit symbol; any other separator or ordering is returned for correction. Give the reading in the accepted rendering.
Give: 52 °F
